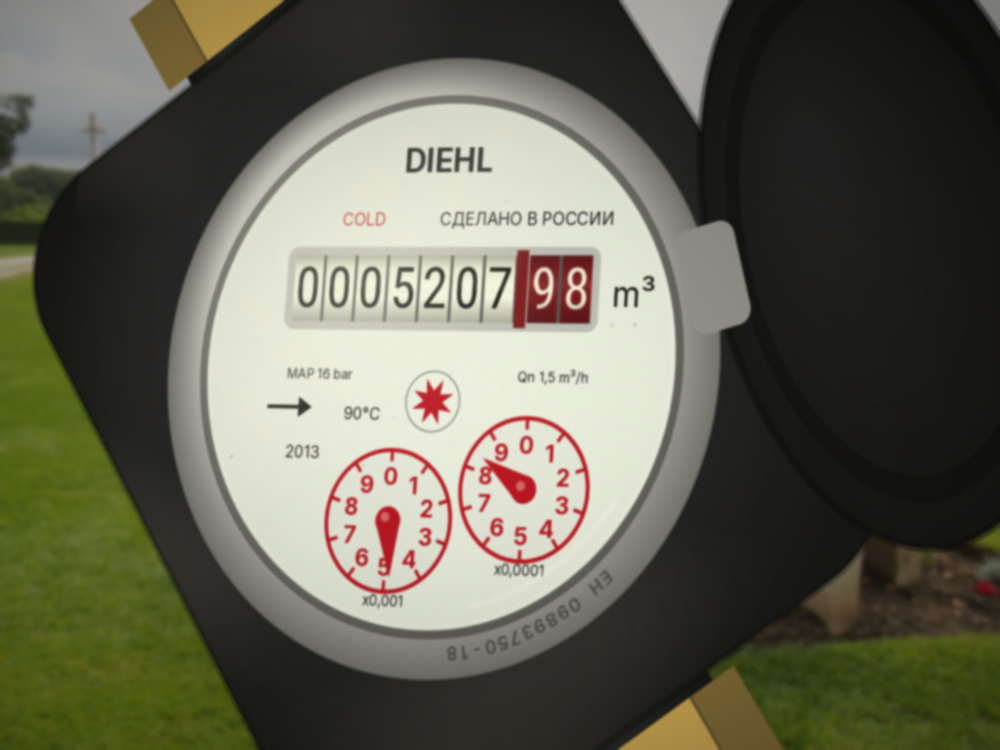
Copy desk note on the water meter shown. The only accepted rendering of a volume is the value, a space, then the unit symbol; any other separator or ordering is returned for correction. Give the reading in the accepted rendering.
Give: 5207.9848 m³
